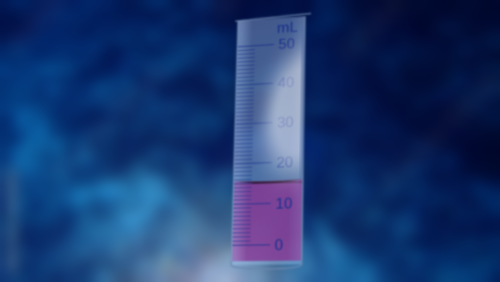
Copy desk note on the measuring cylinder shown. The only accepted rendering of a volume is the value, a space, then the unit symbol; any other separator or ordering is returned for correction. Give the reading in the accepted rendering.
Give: 15 mL
